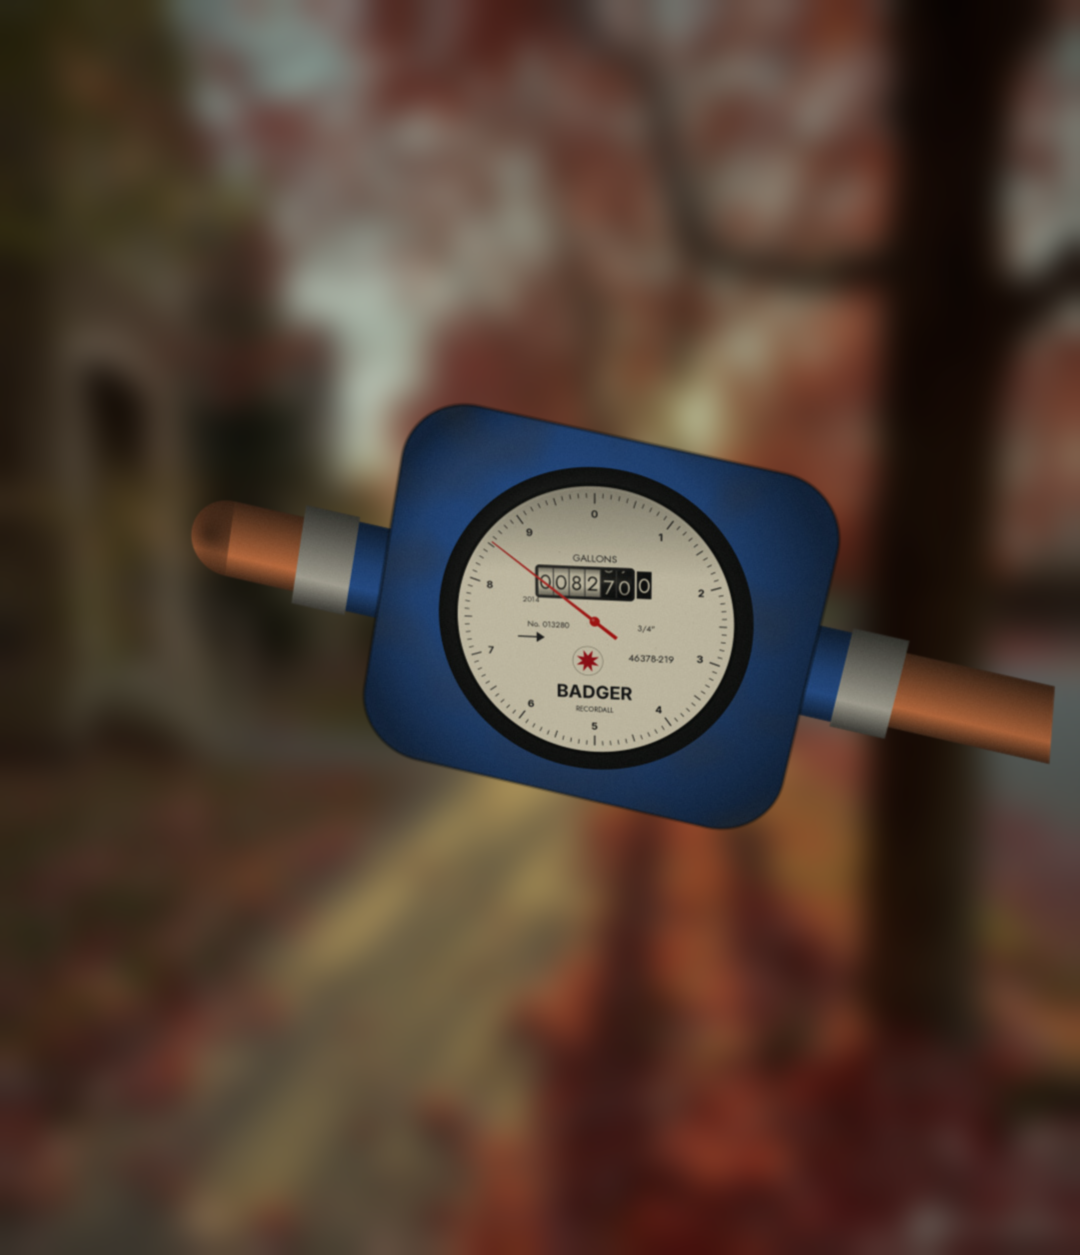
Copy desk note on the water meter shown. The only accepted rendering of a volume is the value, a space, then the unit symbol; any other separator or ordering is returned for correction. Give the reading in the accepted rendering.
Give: 82698.5 gal
